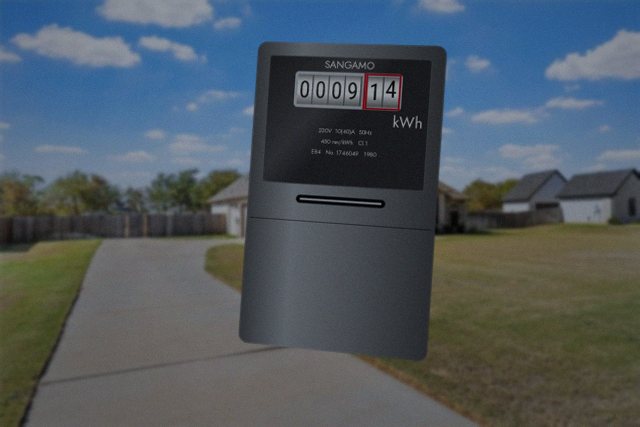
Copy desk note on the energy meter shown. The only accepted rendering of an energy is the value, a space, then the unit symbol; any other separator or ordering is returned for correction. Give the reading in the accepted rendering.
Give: 9.14 kWh
